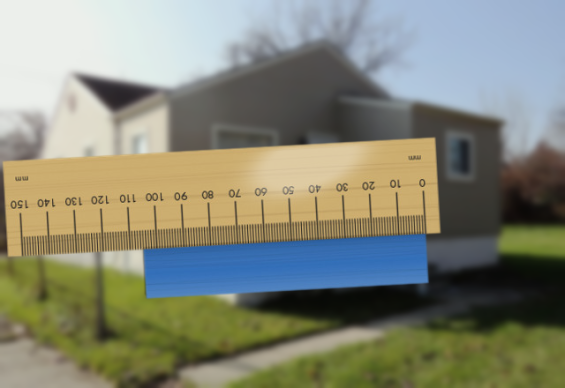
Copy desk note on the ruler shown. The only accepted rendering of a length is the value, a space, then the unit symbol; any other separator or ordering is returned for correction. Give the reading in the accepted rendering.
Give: 105 mm
